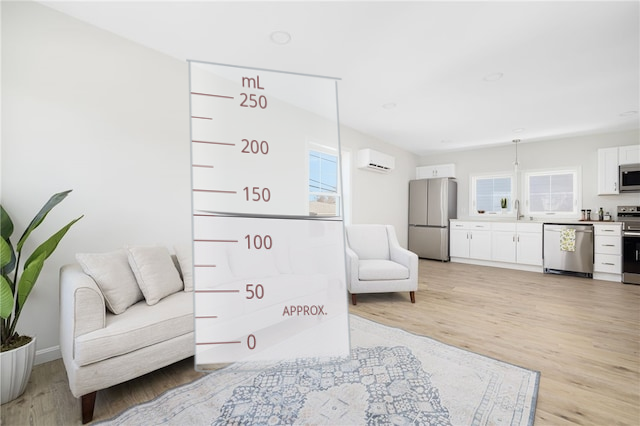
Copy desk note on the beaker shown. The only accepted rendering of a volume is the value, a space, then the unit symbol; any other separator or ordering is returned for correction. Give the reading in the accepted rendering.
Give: 125 mL
